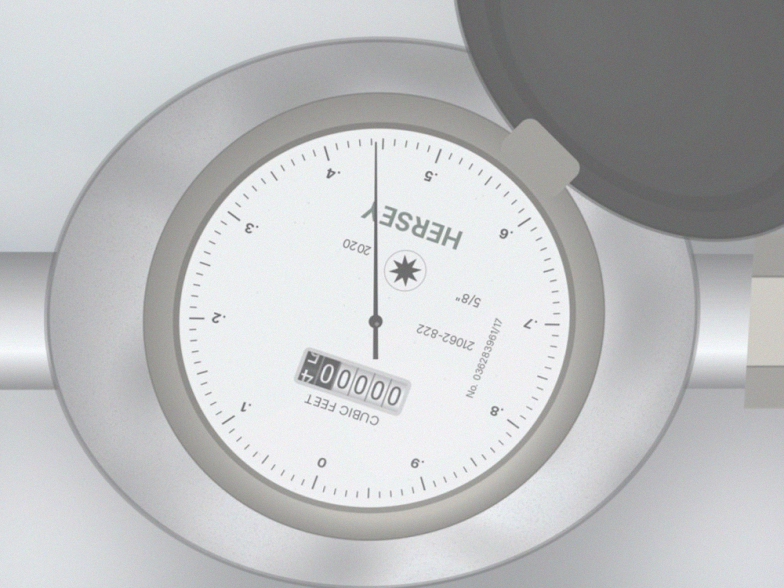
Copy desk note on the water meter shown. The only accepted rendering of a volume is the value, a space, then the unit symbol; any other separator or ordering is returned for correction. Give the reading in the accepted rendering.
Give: 4.44 ft³
